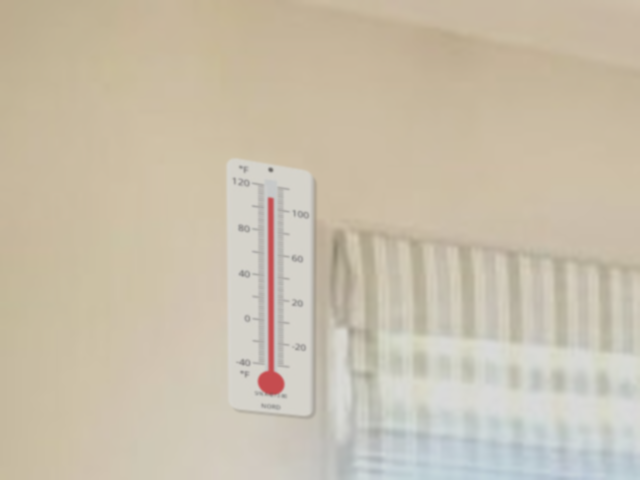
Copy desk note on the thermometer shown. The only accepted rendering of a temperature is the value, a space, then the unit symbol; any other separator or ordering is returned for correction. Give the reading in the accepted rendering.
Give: 110 °F
